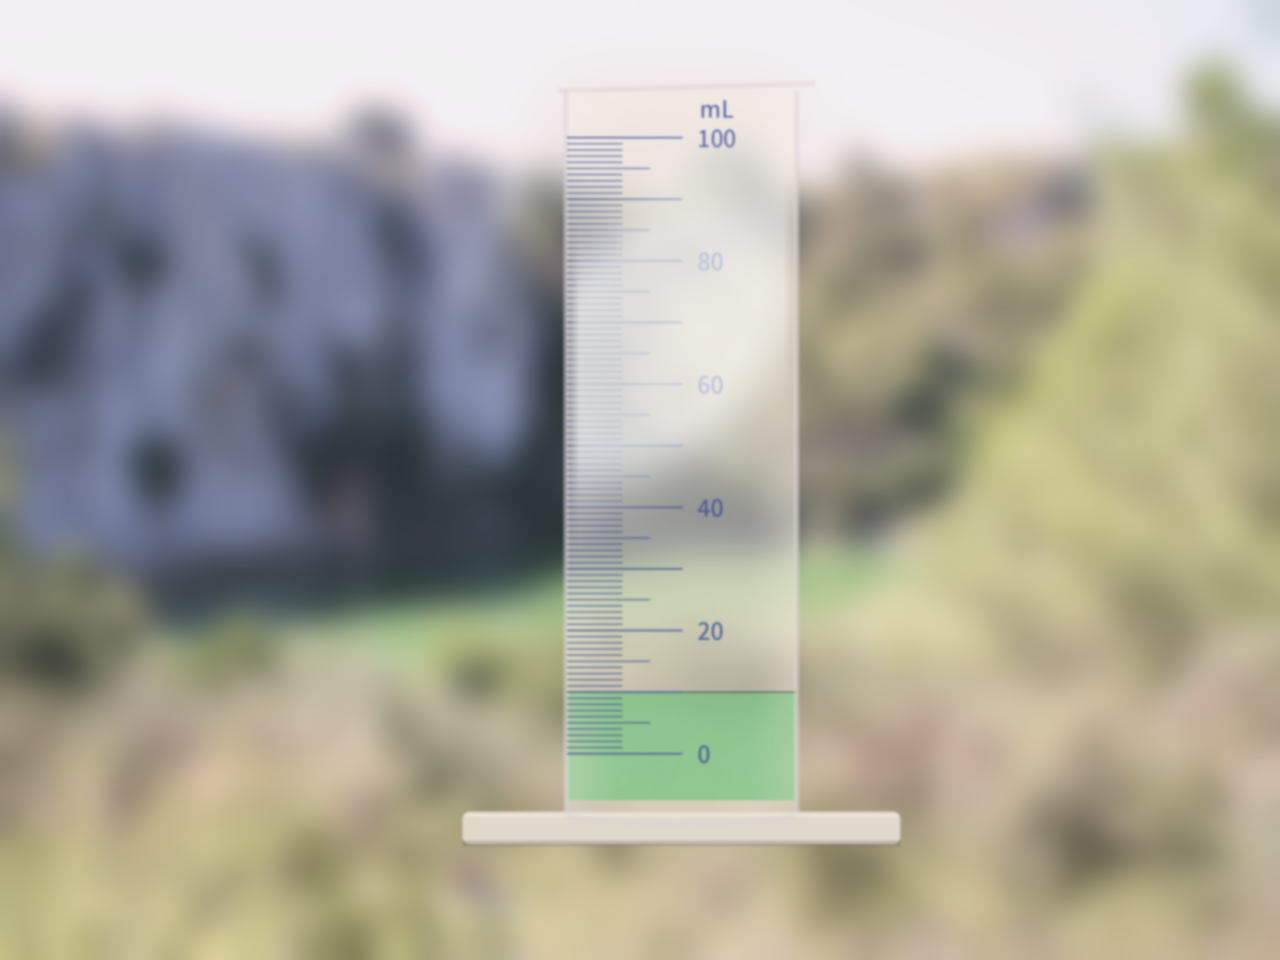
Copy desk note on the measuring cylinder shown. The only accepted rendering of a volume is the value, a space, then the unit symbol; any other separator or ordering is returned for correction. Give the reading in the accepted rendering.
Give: 10 mL
